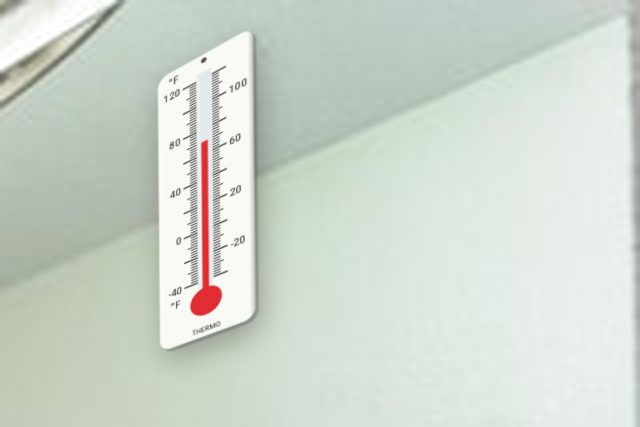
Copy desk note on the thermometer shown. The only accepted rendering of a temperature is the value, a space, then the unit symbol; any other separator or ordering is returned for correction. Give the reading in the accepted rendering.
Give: 70 °F
